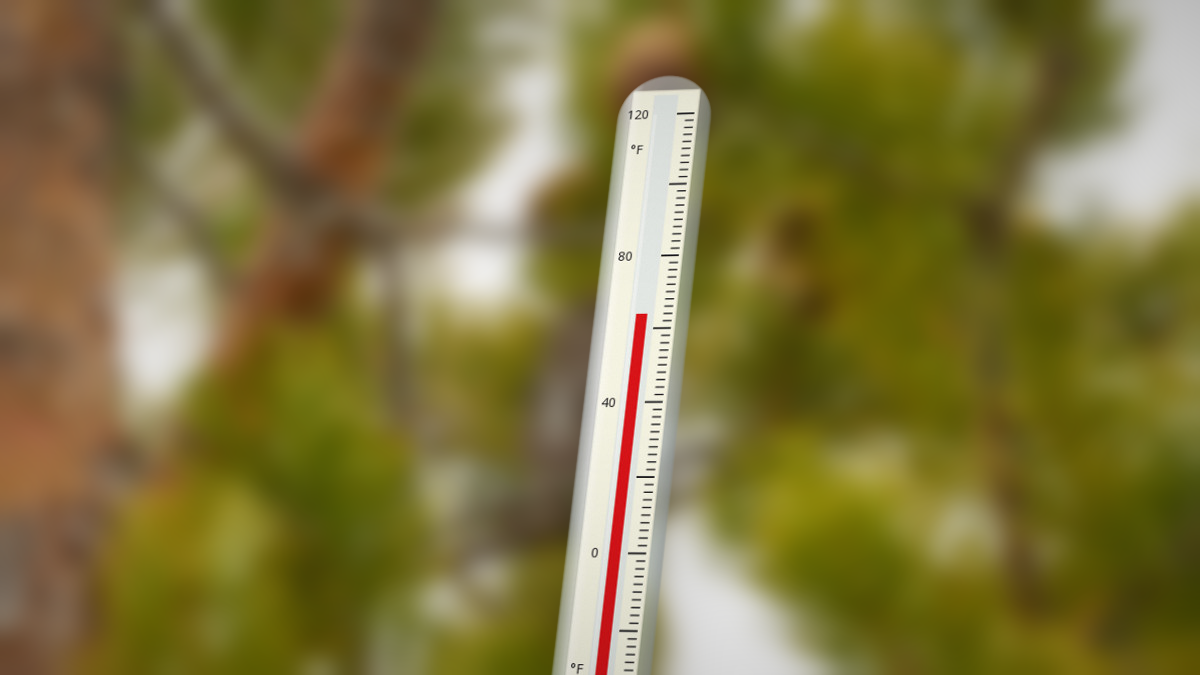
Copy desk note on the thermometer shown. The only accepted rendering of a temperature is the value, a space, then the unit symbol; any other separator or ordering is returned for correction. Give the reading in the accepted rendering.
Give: 64 °F
